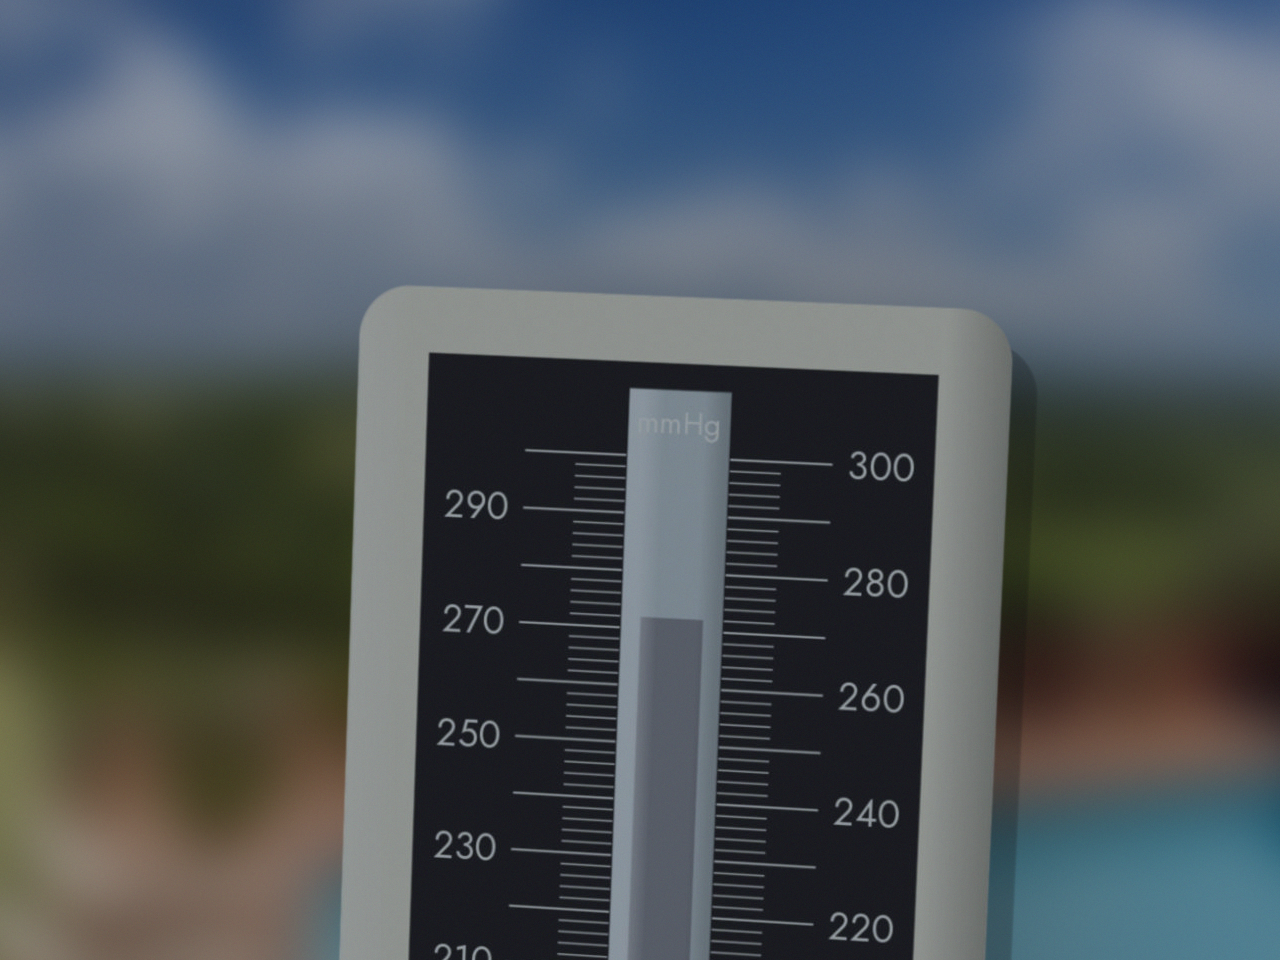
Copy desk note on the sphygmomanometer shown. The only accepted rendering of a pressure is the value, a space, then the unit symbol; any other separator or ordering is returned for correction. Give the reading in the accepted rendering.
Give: 272 mmHg
